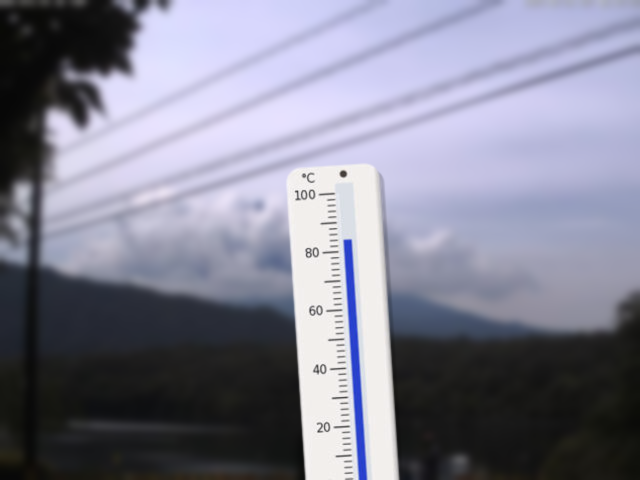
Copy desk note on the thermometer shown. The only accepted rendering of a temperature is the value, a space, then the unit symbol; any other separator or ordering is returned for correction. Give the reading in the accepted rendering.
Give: 84 °C
